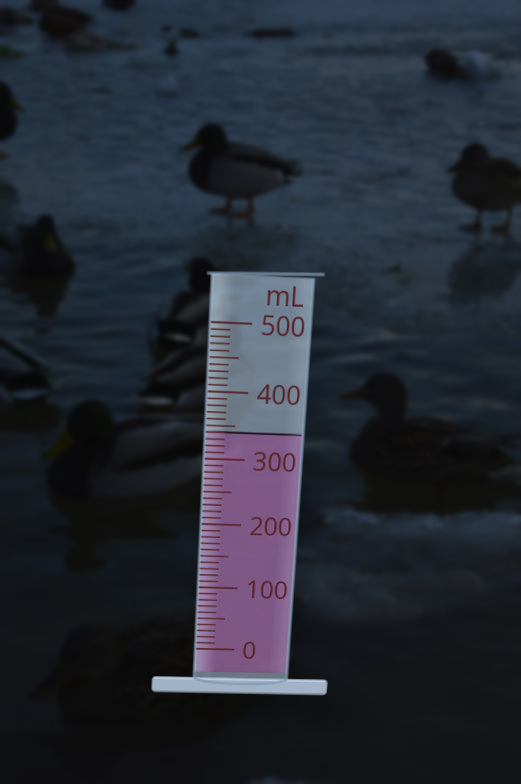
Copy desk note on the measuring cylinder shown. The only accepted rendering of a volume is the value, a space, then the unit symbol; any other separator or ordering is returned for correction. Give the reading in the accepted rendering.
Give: 340 mL
